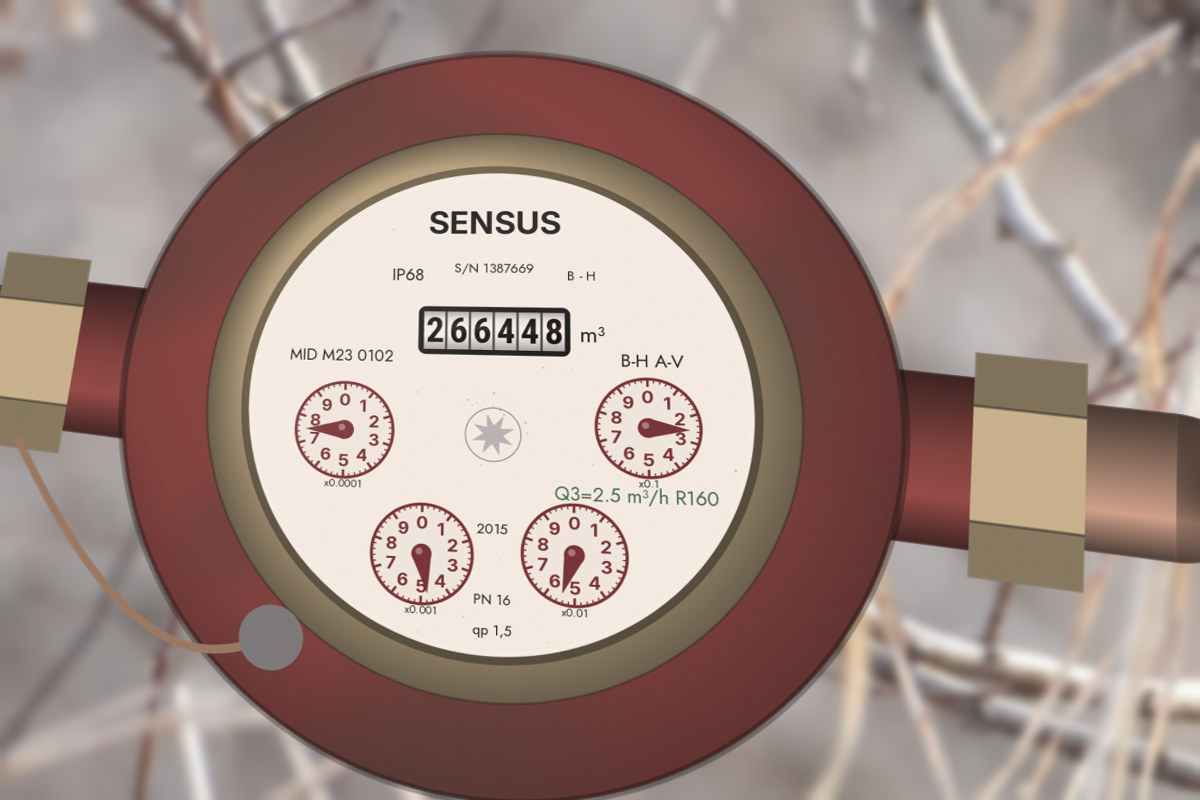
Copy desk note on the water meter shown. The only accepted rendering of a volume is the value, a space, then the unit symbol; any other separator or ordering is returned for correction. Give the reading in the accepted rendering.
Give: 266448.2547 m³
